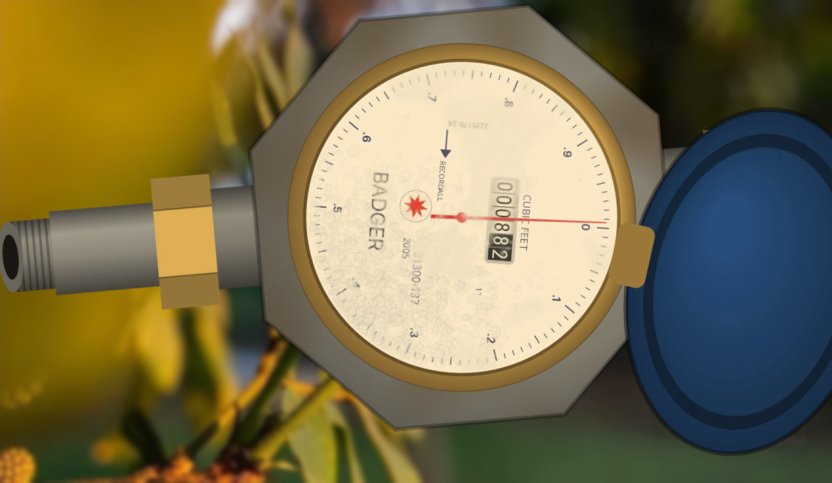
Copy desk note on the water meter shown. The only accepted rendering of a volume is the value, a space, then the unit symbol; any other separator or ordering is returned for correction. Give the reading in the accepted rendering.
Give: 881.99 ft³
